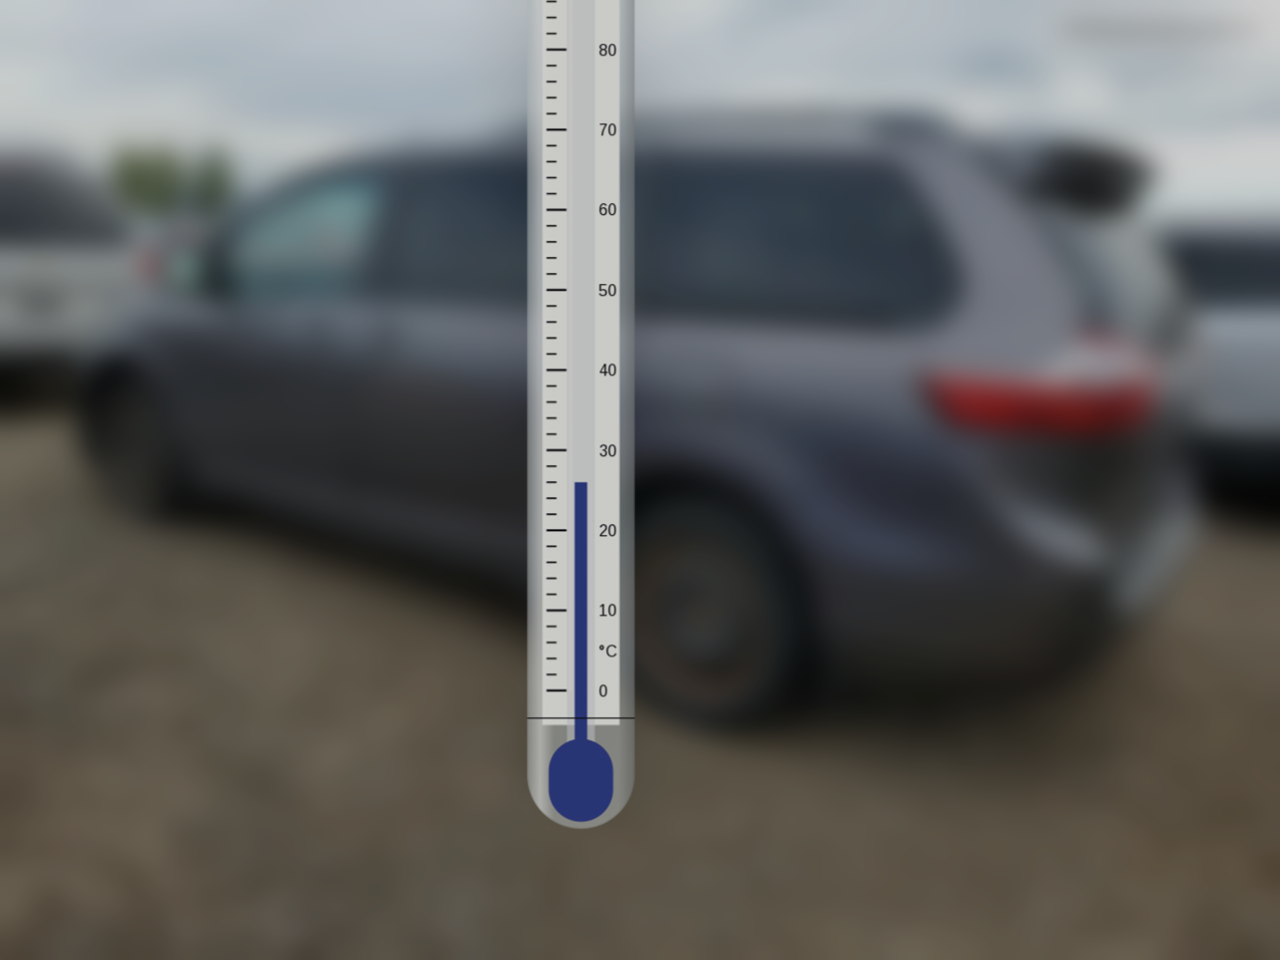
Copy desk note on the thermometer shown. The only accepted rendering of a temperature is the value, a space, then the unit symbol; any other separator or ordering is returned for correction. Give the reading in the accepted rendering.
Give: 26 °C
